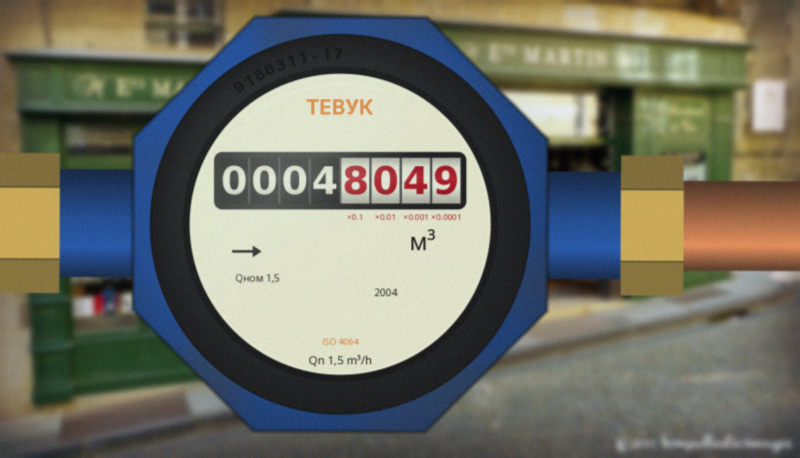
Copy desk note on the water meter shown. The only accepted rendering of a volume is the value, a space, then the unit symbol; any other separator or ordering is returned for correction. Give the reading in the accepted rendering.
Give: 4.8049 m³
